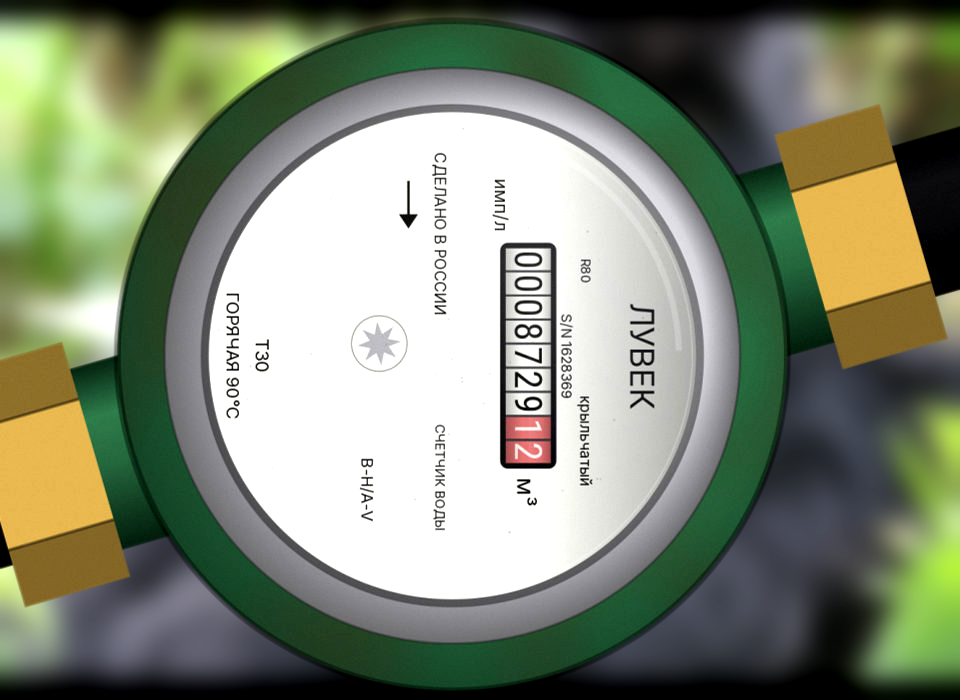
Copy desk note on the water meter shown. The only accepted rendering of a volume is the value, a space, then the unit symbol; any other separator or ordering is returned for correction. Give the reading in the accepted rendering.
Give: 8729.12 m³
